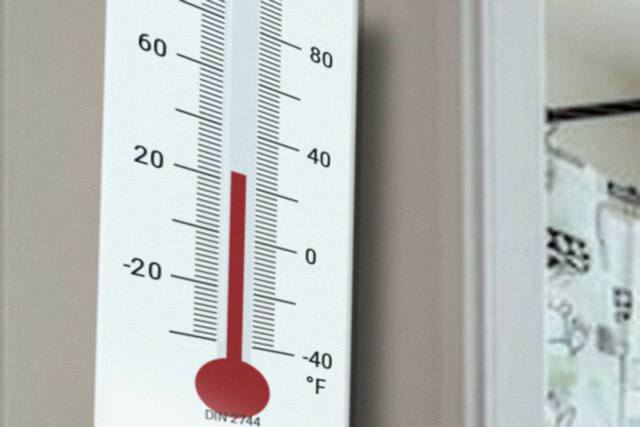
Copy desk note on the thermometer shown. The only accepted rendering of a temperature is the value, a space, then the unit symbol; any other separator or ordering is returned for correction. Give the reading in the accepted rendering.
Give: 24 °F
